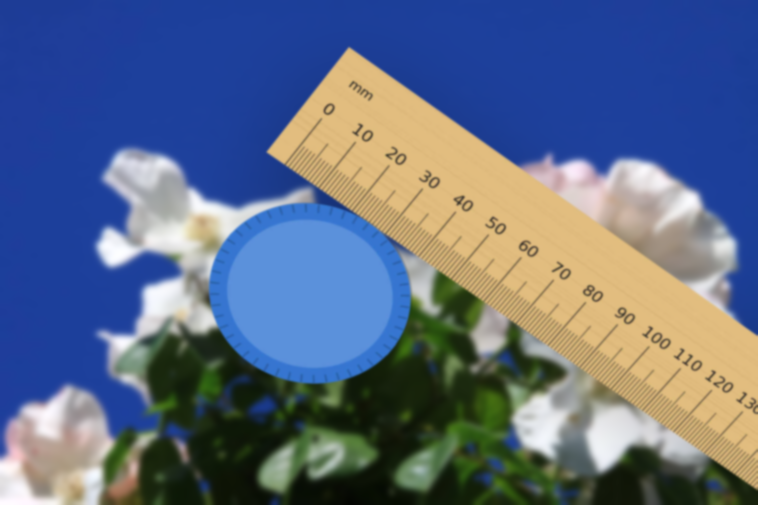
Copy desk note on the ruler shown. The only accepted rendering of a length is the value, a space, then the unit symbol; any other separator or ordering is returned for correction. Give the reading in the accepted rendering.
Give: 50 mm
